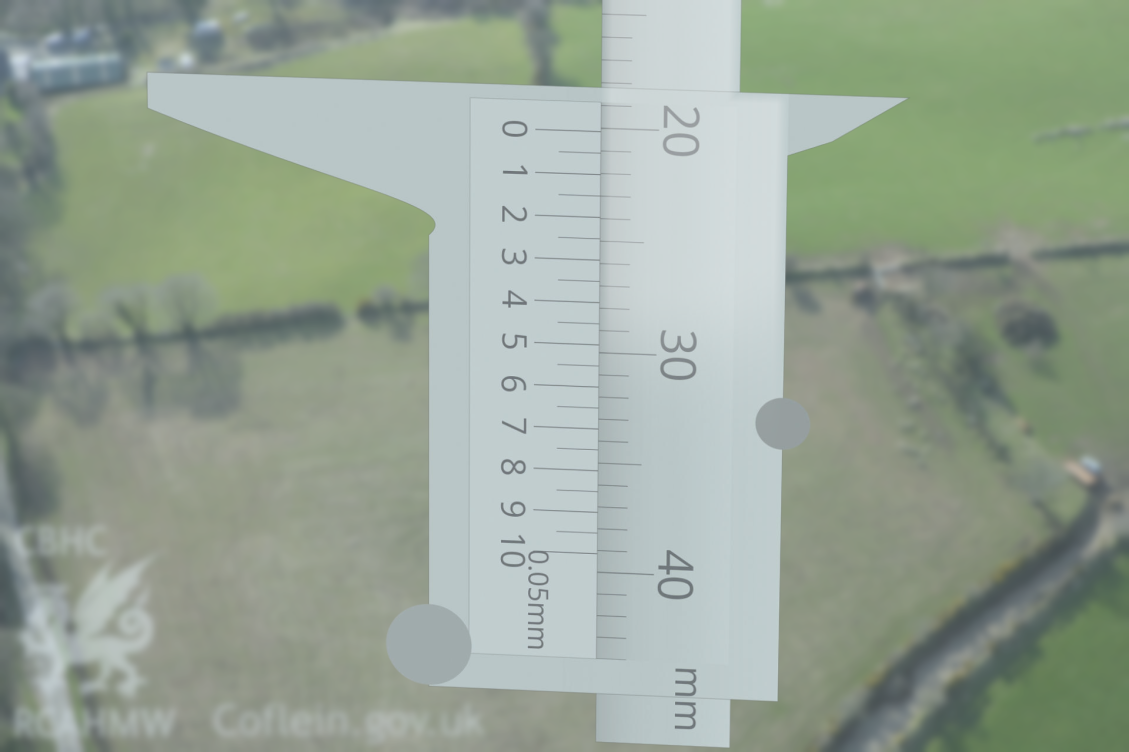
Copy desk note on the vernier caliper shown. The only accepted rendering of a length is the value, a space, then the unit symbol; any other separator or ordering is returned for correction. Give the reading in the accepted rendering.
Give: 20.15 mm
